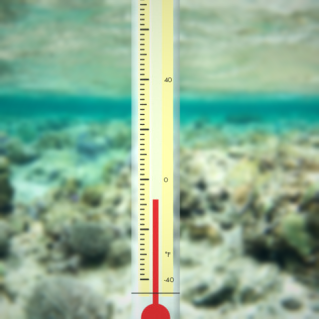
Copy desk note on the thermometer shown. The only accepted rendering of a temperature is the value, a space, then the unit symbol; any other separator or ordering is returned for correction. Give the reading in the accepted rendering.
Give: -8 °F
